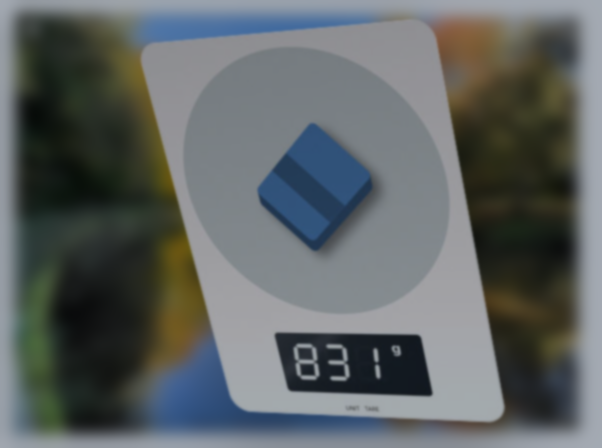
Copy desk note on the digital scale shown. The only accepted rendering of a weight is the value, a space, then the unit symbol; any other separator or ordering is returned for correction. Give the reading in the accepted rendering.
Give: 831 g
